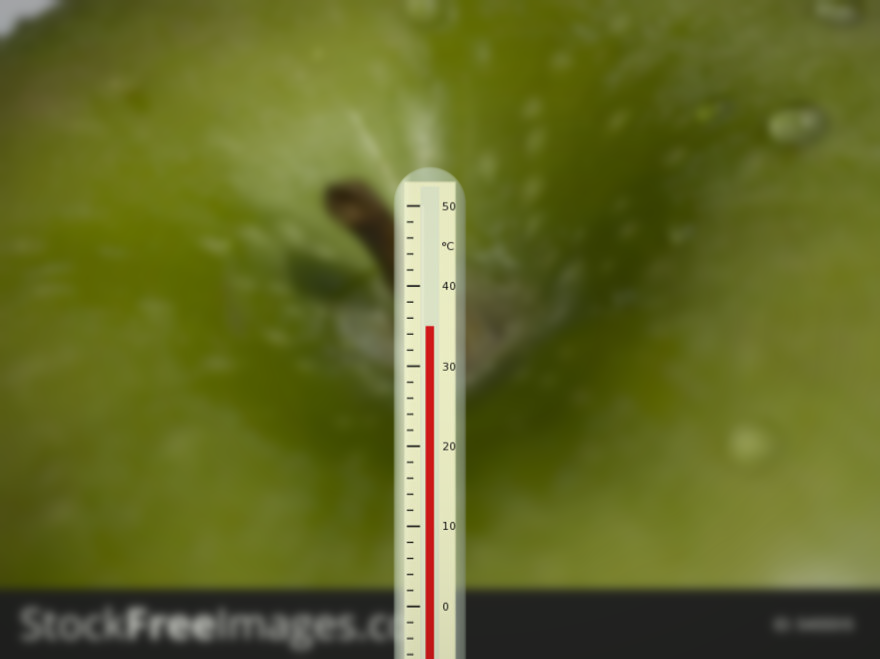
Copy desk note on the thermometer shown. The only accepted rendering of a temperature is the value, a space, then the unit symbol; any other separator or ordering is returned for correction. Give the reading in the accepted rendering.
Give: 35 °C
